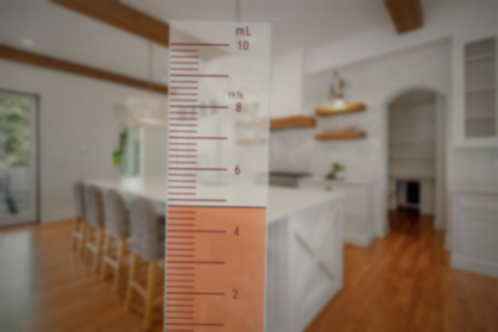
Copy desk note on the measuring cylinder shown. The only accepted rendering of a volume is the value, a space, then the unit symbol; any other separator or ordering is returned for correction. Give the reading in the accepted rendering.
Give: 4.8 mL
